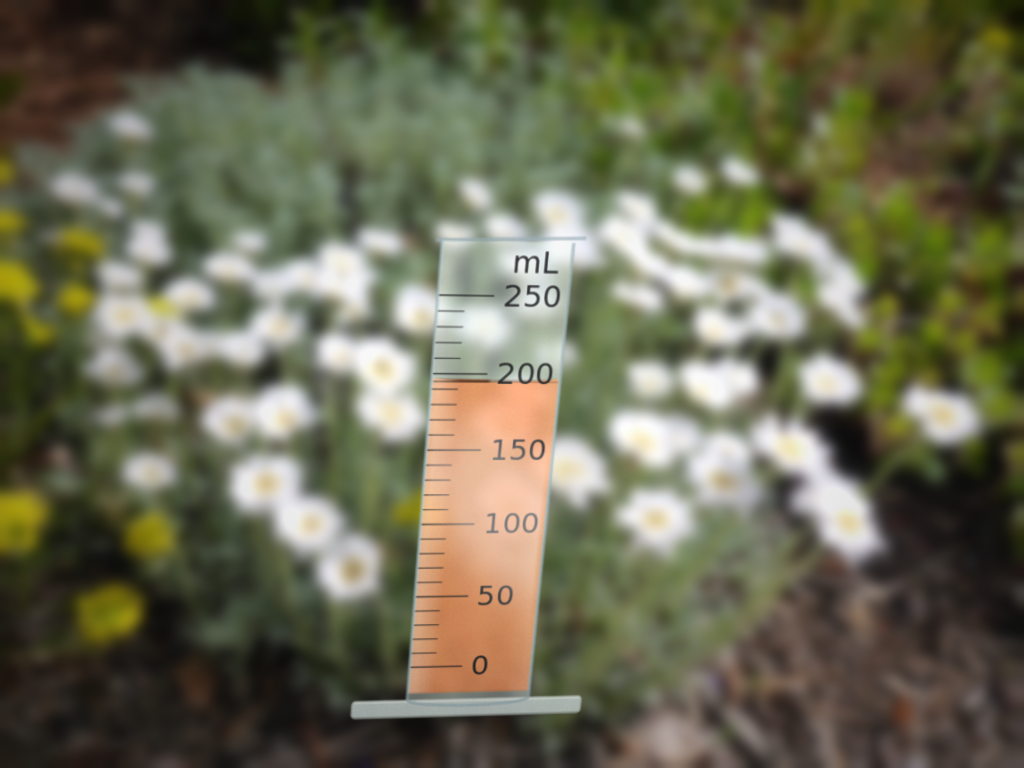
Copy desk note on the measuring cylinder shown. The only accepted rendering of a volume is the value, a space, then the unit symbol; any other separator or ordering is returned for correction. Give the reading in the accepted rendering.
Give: 195 mL
